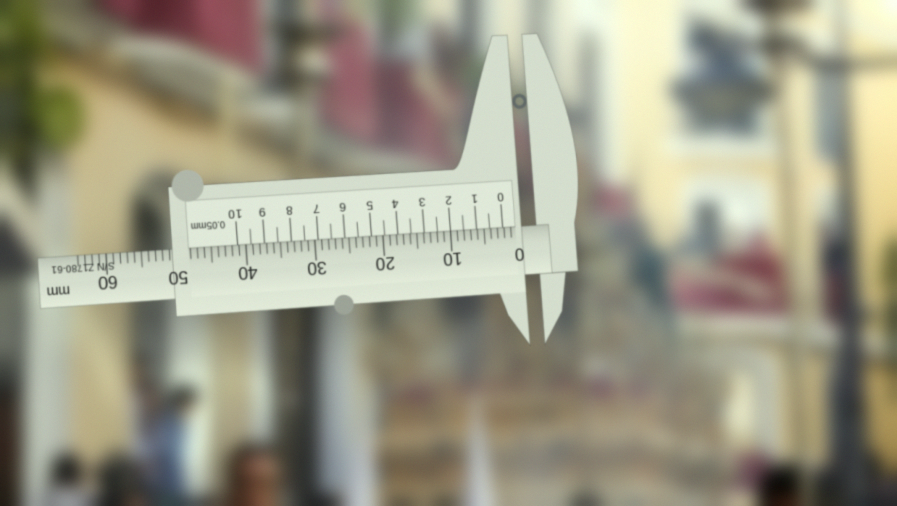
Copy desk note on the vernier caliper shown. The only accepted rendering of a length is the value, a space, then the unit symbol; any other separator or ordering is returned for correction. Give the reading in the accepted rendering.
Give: 2.2 mm
